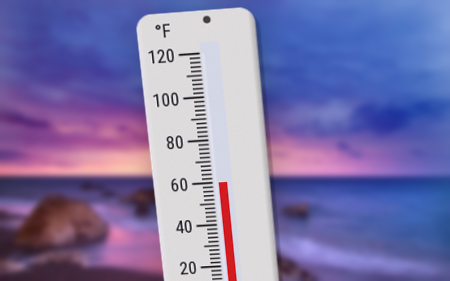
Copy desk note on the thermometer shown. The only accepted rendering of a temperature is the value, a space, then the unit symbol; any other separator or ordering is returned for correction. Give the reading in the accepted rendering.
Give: 60 °F
